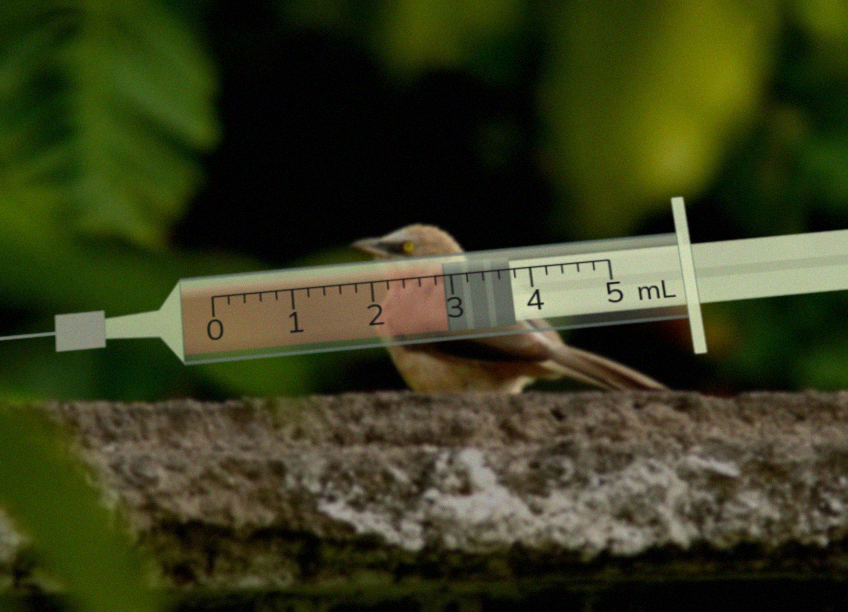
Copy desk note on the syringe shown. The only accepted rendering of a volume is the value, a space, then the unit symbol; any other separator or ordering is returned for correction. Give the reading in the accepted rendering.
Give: 2.9 mL
